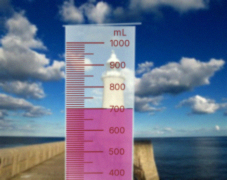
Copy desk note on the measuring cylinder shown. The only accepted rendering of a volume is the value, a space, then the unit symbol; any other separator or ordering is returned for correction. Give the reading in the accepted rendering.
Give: 700 mL
